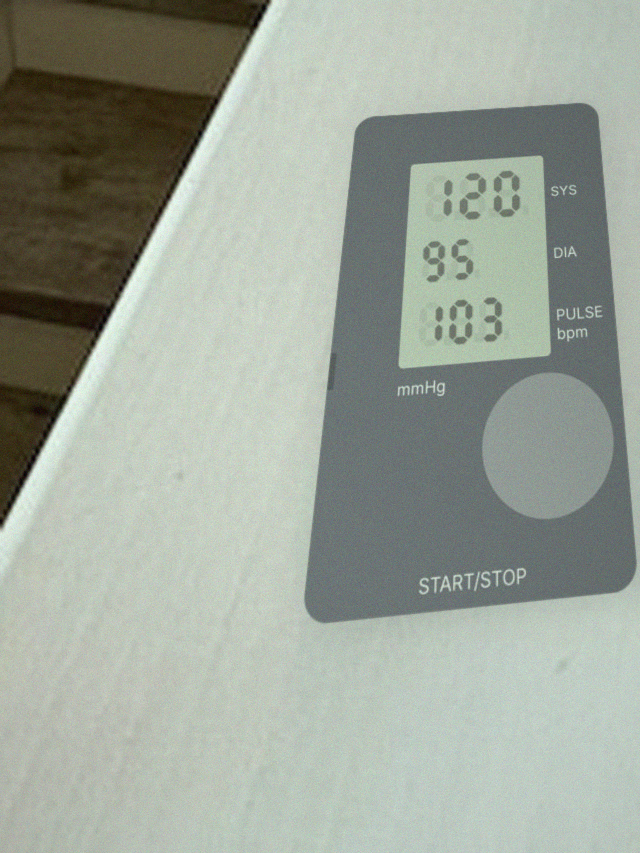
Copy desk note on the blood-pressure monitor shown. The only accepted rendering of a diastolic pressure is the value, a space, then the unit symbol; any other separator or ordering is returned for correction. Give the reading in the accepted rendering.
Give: 95 mmHg
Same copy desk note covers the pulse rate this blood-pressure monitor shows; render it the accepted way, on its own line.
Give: 103 bpm
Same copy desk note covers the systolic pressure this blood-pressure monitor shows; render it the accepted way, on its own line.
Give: 120 mmHg
